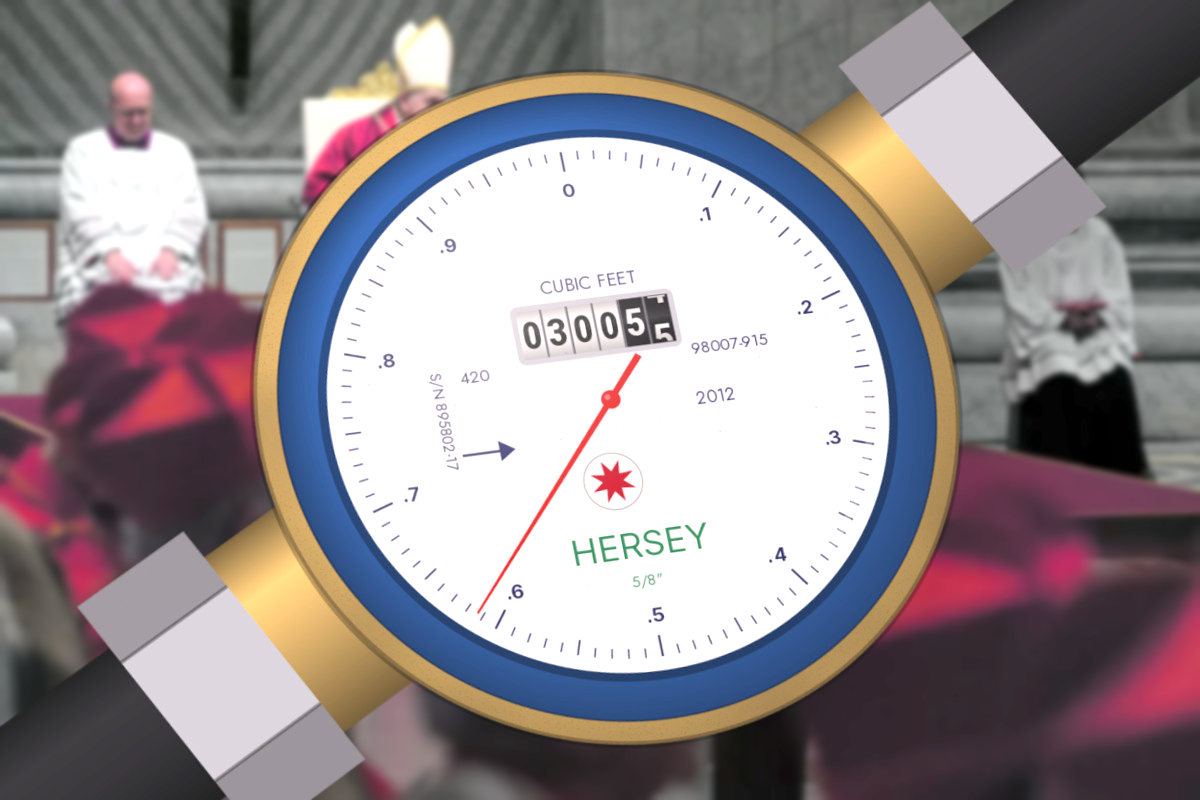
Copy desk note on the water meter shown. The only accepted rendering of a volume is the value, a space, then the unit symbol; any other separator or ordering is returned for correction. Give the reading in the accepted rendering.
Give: 30054.61 ft³
